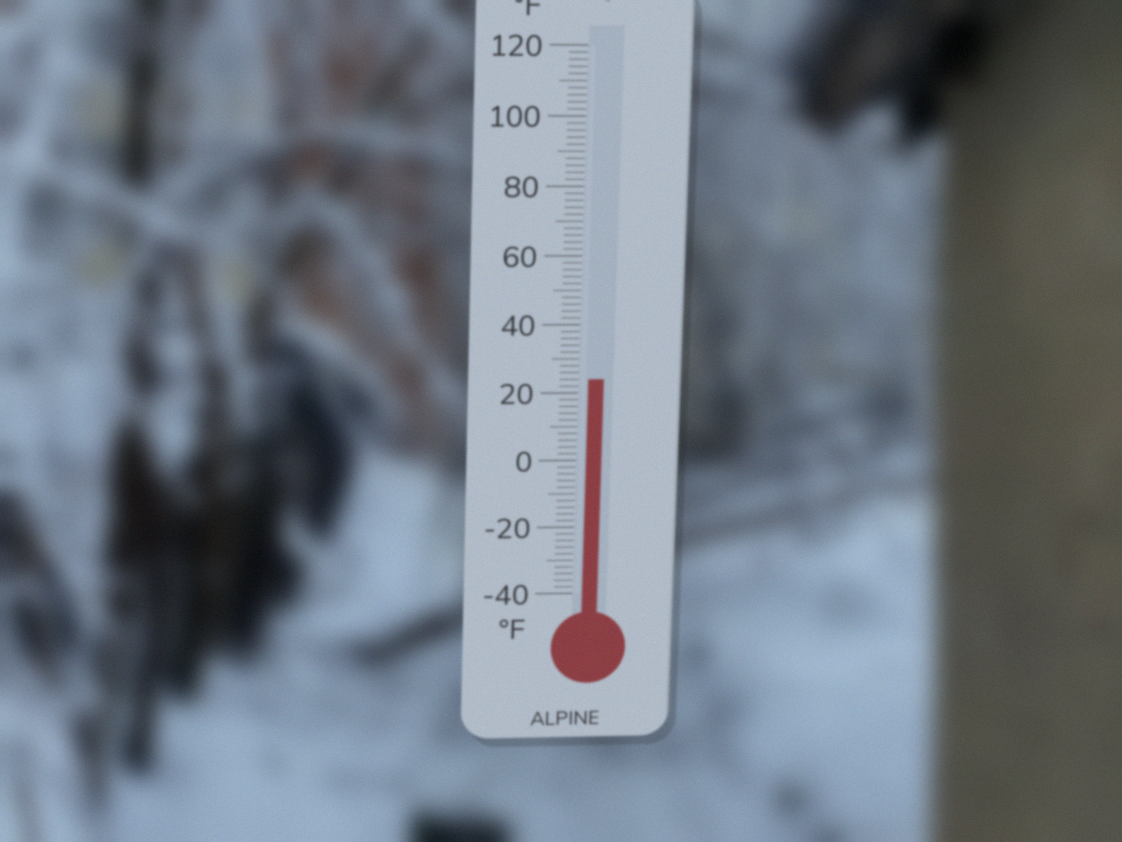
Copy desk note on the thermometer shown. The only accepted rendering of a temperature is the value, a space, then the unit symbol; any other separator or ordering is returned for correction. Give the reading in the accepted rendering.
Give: 24 °F
